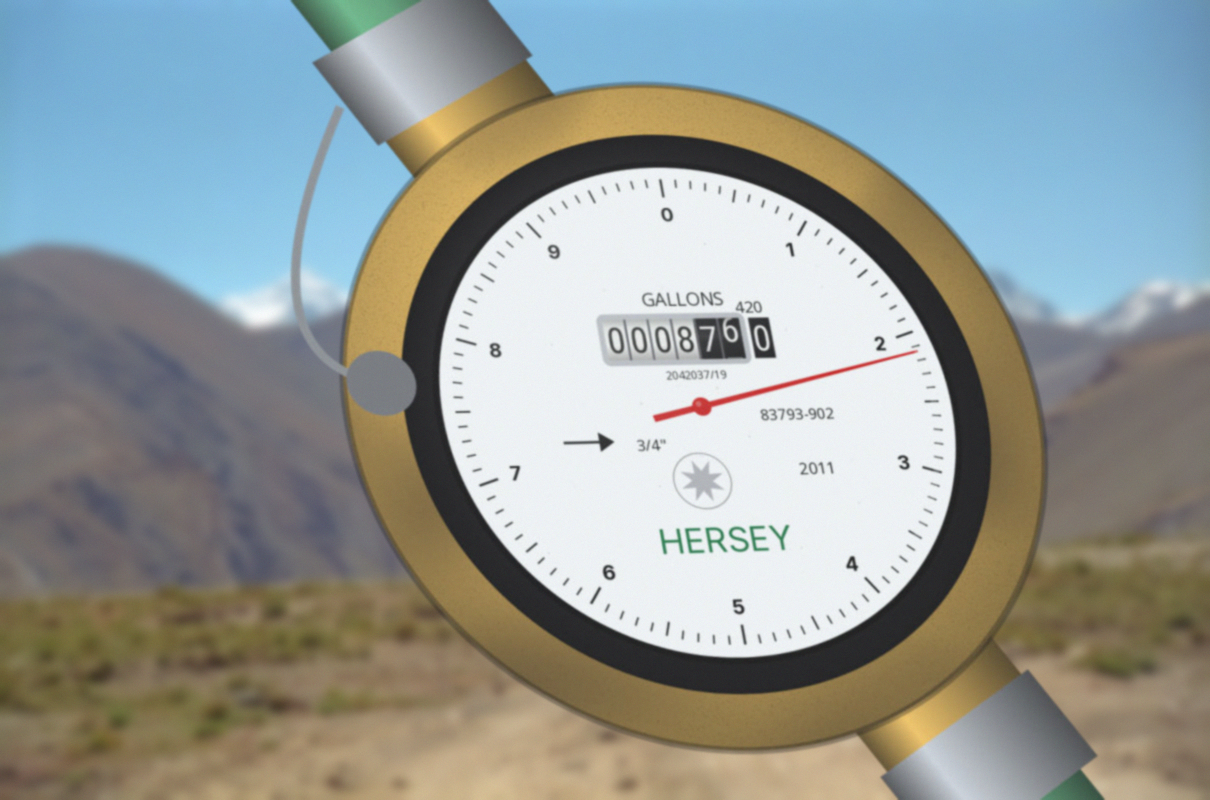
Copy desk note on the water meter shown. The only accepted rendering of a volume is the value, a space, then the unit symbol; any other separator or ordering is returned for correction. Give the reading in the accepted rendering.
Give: 8762.1 gal
